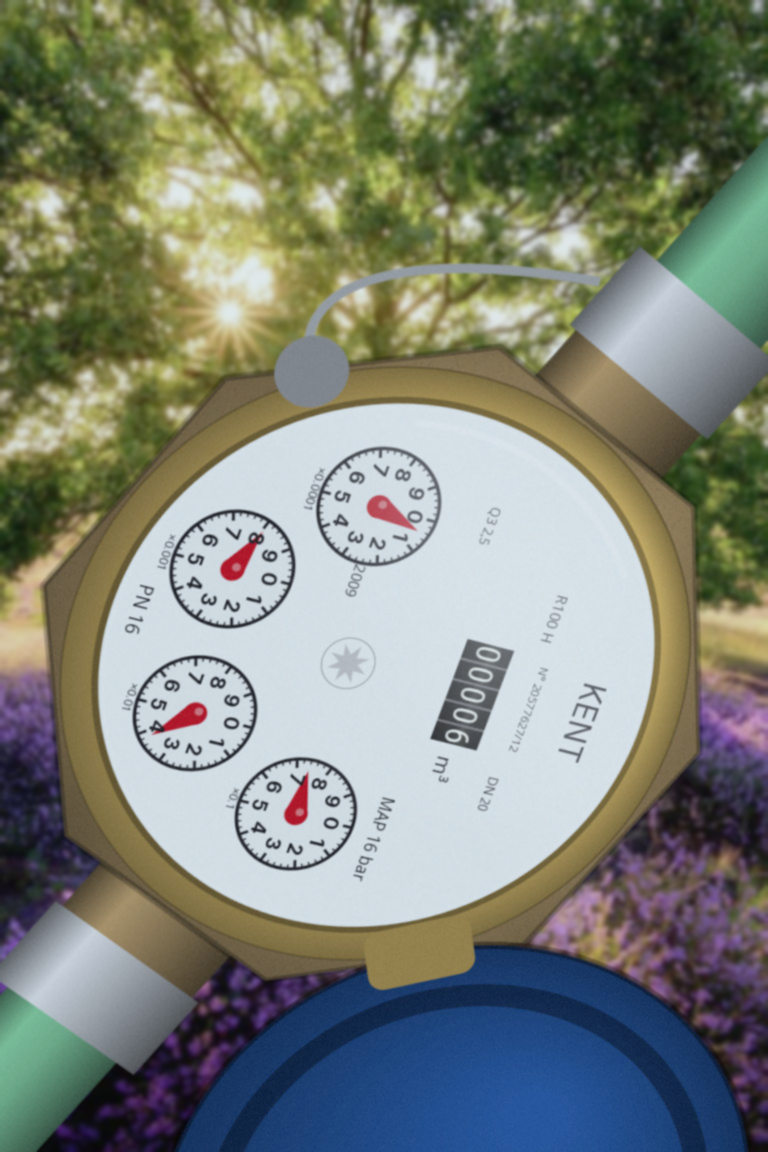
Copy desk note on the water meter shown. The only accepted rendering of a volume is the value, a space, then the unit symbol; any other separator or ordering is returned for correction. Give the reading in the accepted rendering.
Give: 6.7380 m³
